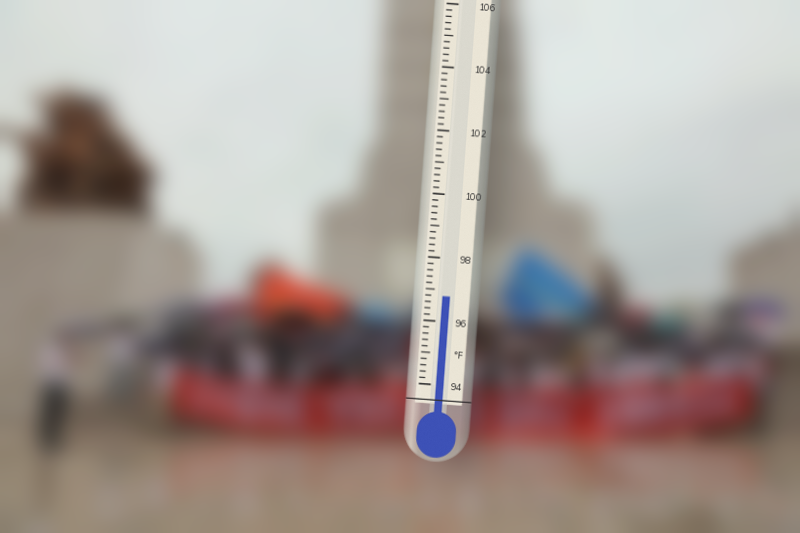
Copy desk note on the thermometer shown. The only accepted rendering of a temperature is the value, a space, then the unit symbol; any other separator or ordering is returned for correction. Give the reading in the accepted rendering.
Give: 96.8 °F
